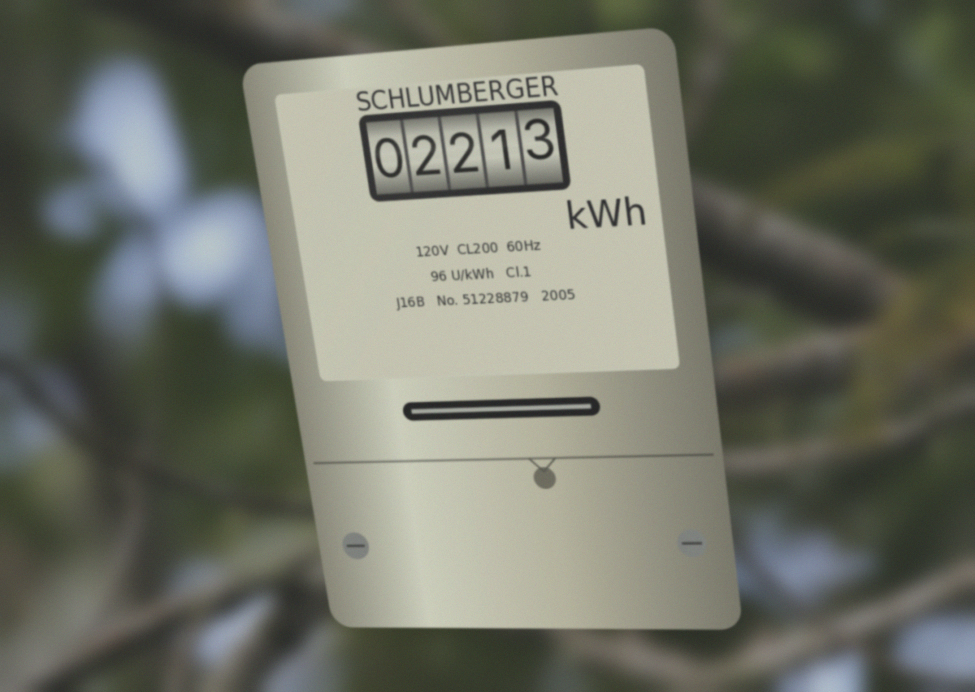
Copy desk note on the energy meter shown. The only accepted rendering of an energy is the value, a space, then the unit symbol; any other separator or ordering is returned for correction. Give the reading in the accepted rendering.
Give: 2213 kWh
